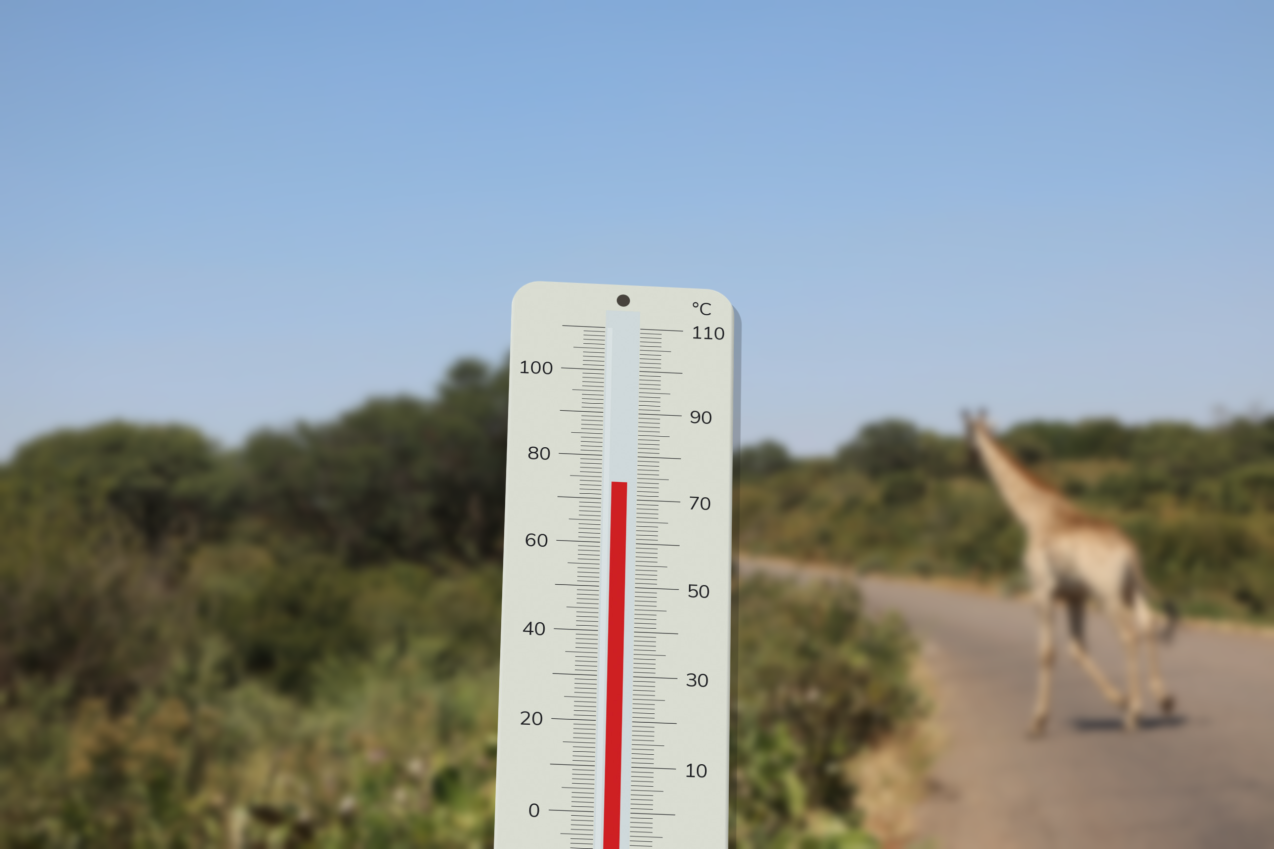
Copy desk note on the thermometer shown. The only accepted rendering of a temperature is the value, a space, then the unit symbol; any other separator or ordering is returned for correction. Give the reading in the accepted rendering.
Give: 74 °C
